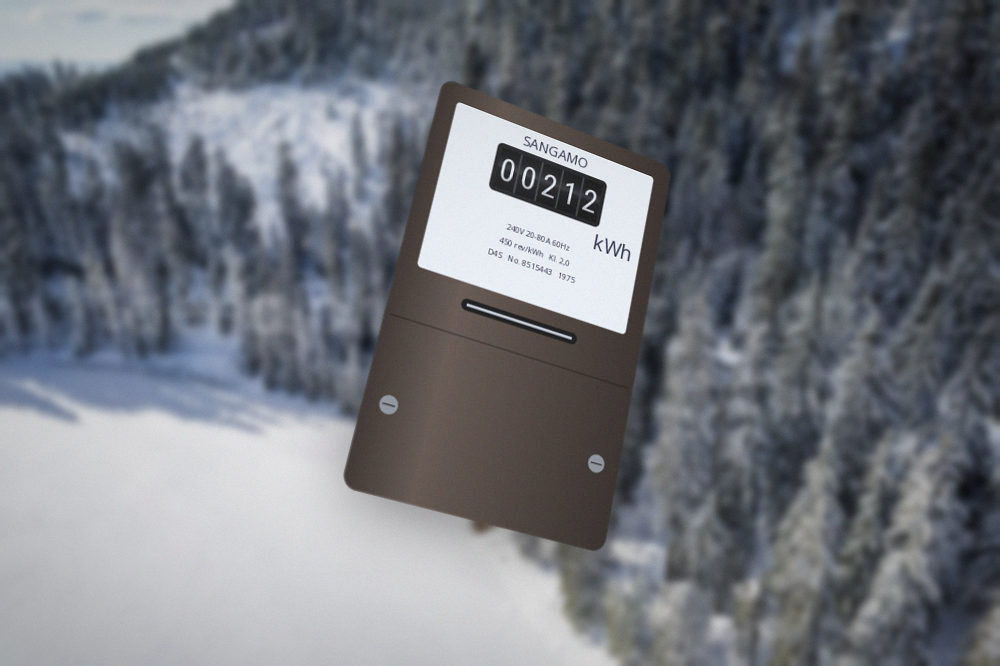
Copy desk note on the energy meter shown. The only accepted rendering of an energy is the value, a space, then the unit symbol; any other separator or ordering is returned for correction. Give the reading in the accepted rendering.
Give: 212 kWh
